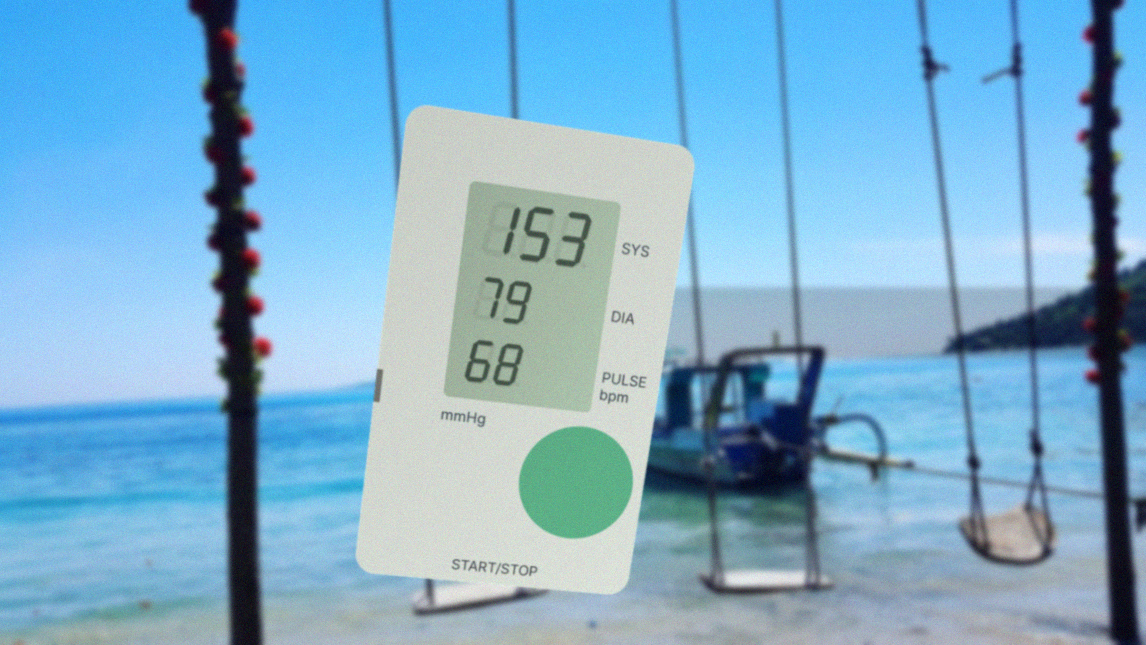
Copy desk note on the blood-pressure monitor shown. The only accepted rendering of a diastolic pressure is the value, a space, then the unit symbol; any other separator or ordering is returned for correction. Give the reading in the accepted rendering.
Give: 79 mmHg
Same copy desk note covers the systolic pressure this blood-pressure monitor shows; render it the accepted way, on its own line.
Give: 153 mmHg
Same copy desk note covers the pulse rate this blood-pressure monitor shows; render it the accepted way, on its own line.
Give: 68 bpm
